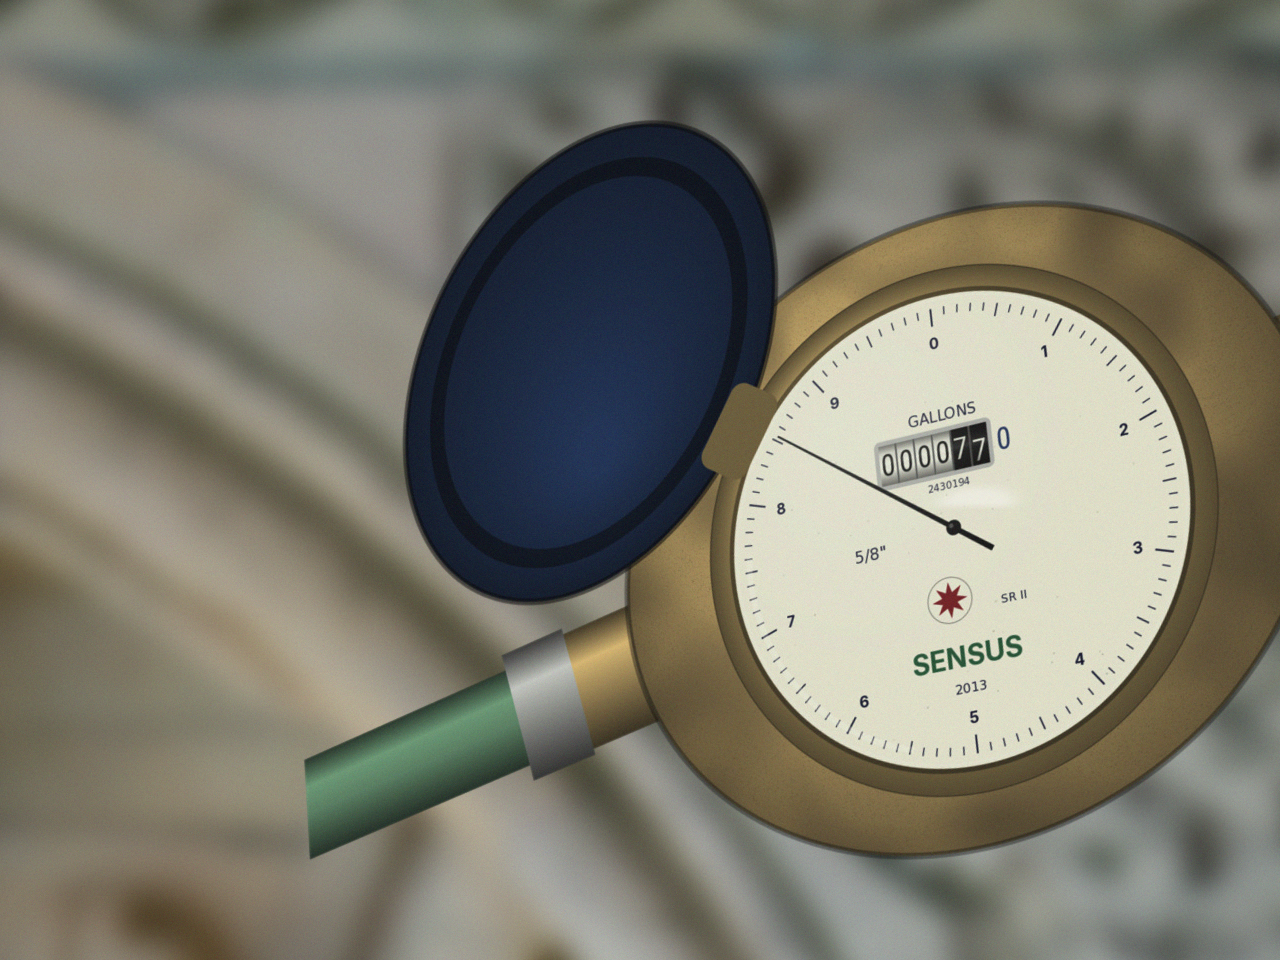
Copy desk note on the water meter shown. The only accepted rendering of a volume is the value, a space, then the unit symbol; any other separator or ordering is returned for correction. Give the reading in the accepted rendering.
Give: 768.5 gal
